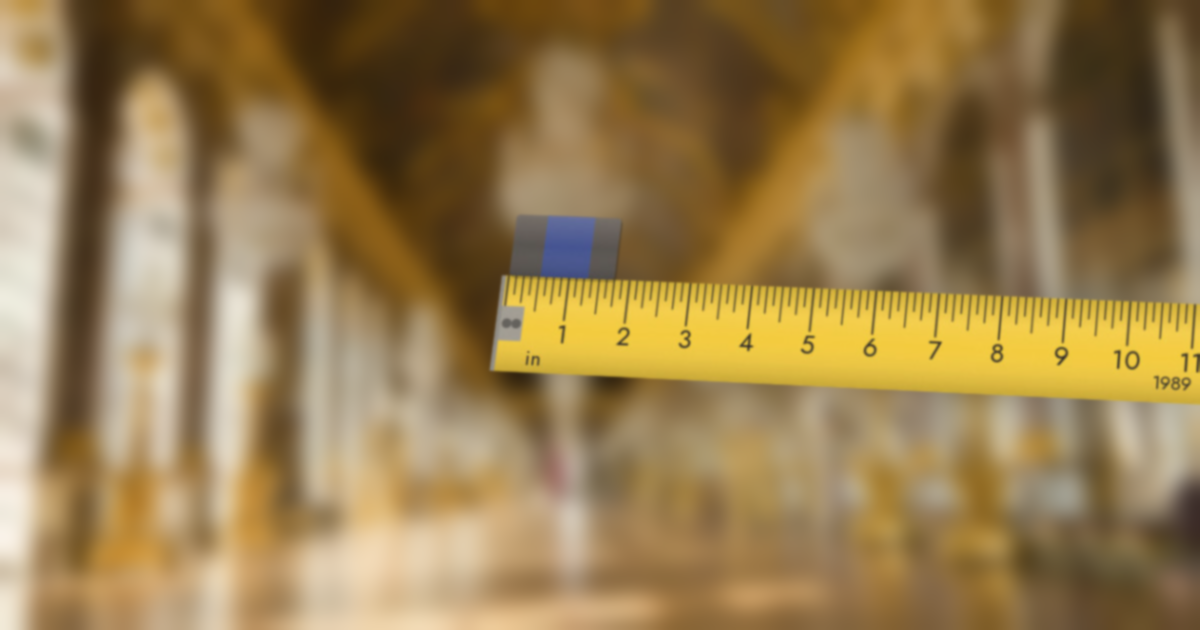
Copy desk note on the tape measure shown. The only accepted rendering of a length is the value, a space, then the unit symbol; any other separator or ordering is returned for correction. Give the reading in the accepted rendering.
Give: 1.75 in
